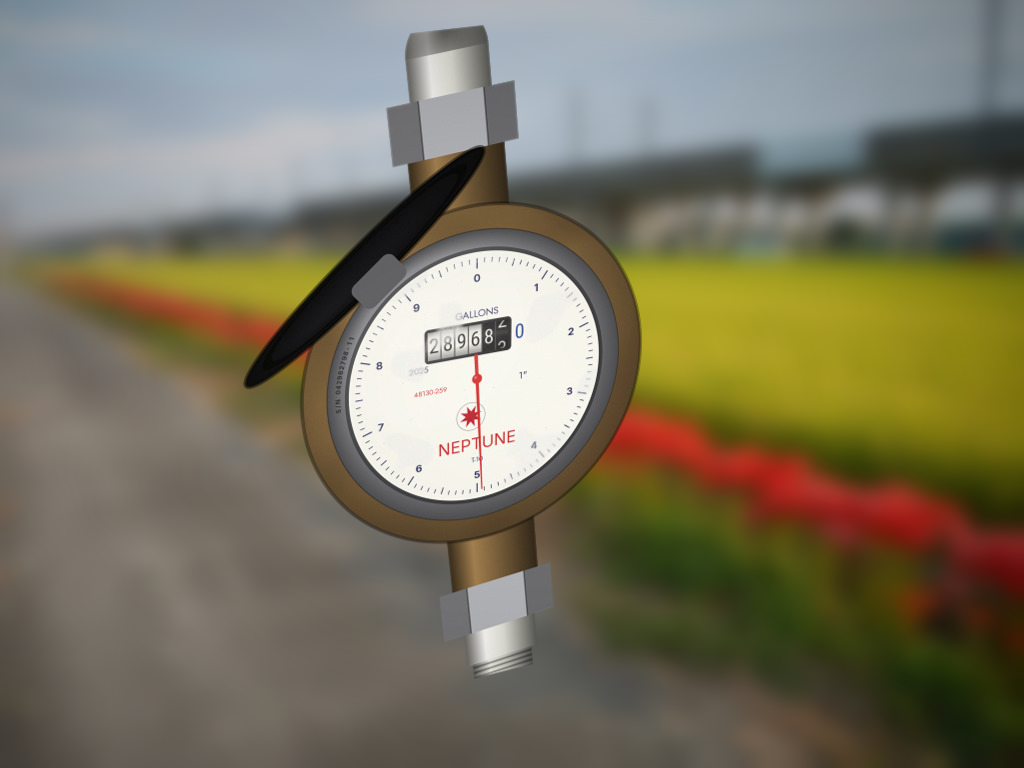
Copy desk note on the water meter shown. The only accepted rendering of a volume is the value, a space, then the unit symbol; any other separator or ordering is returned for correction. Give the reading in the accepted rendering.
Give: 2896824.9 gal
